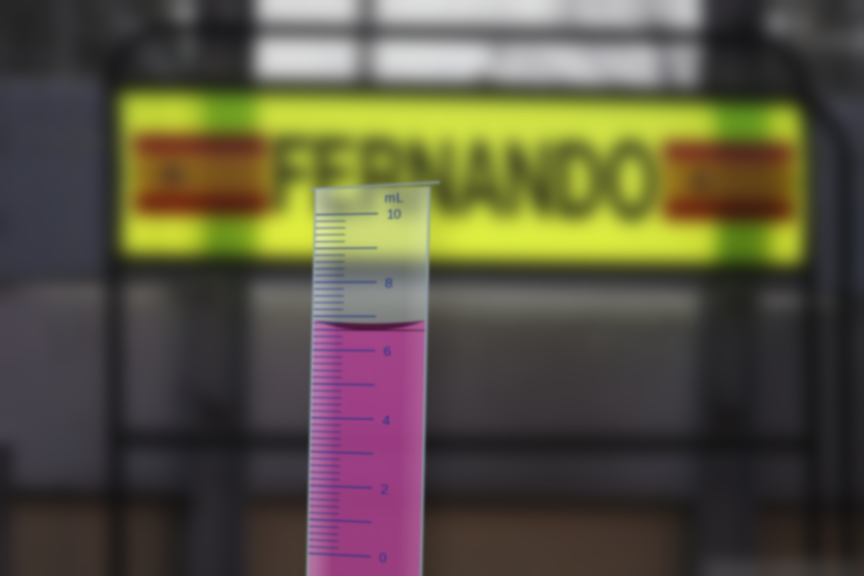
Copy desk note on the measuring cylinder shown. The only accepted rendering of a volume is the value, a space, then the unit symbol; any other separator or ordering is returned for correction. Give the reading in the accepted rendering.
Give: 6.6 mL
